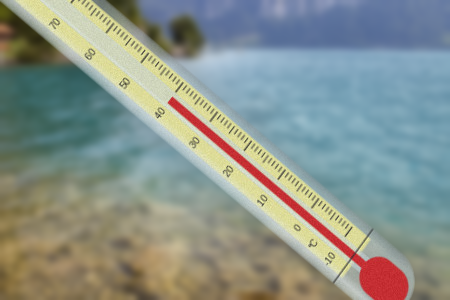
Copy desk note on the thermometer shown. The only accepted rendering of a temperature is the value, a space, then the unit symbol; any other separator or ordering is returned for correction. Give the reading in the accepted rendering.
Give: 40 °C
